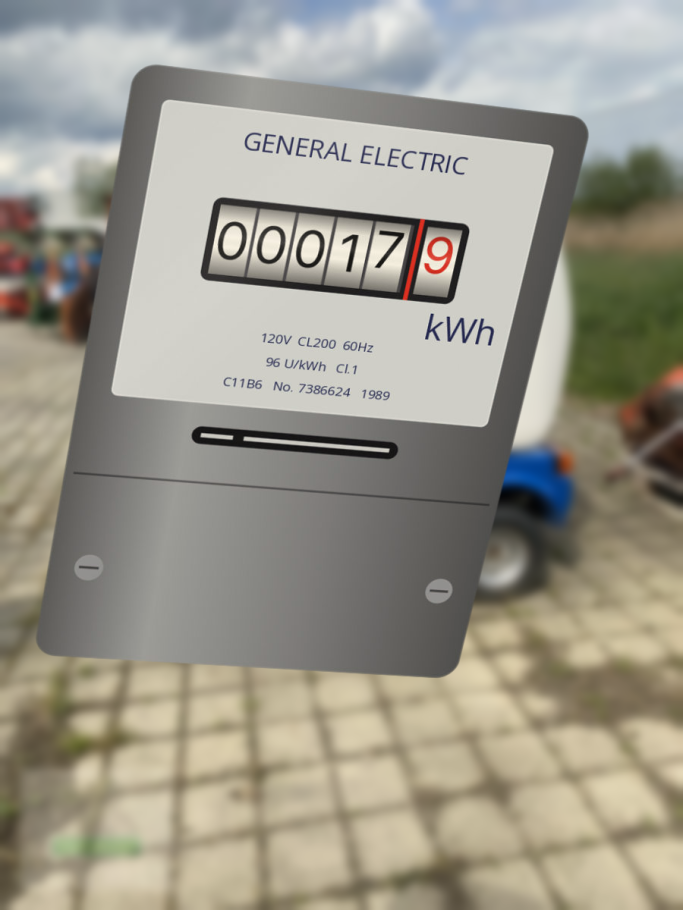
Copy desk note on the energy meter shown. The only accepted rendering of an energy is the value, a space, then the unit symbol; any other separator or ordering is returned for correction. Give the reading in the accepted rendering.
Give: 17.9 kWh
